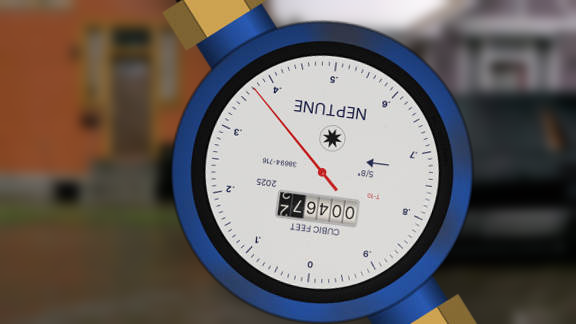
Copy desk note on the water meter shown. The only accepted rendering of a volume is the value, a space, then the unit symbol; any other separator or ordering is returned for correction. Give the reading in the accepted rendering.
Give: 4672.37 ft³
